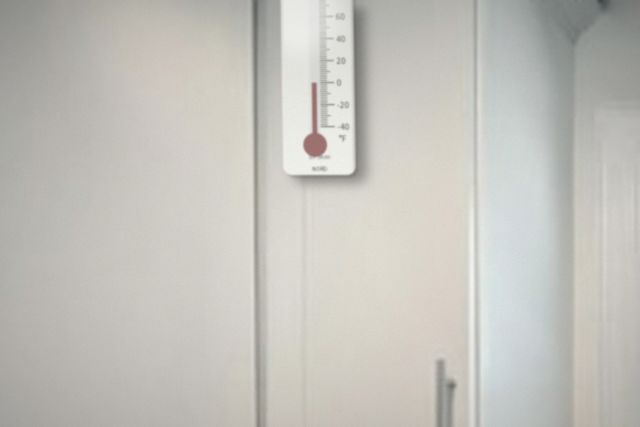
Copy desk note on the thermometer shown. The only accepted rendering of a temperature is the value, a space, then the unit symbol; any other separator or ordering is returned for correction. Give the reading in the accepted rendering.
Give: 0 °F
